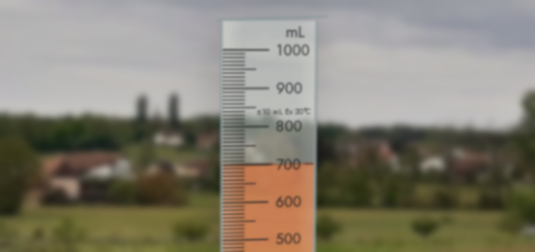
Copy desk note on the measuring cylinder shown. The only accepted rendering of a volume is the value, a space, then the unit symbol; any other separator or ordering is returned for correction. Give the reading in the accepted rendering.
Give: 700 mL
